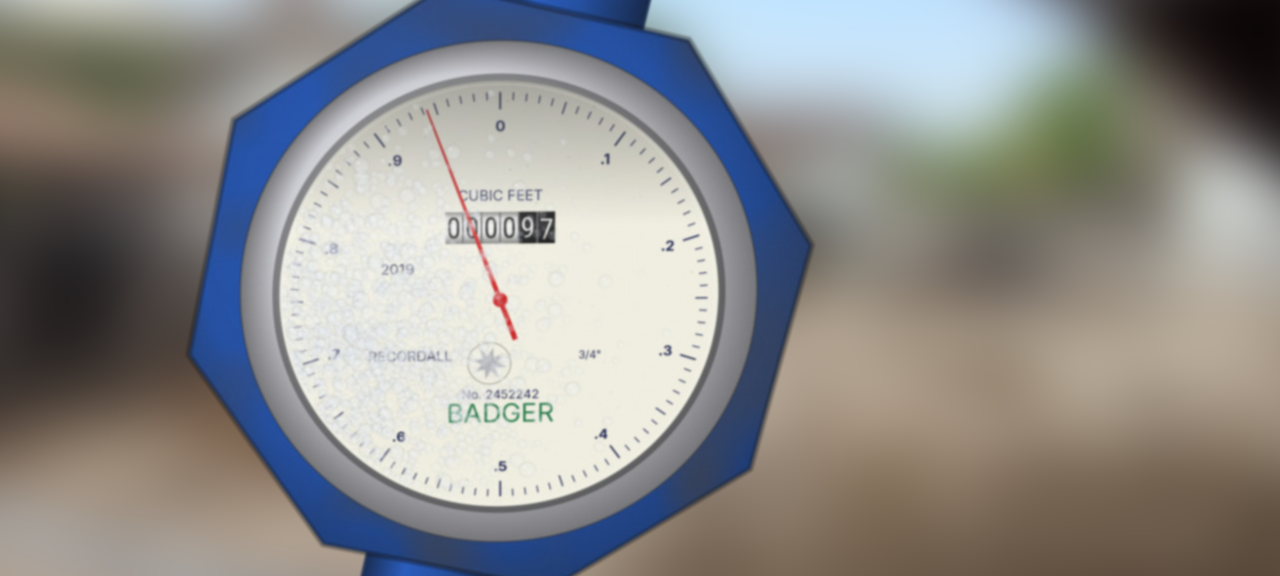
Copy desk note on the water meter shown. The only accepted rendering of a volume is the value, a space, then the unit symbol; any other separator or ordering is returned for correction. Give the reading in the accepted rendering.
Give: 96.94 ft³
